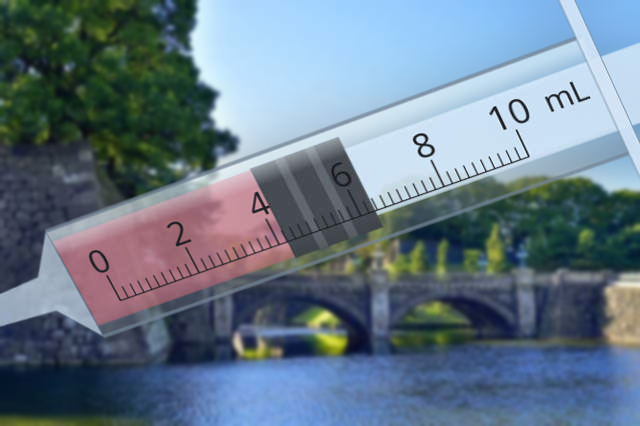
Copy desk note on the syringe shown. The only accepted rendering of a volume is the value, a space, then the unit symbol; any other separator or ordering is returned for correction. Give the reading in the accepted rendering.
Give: 4.2 mL
